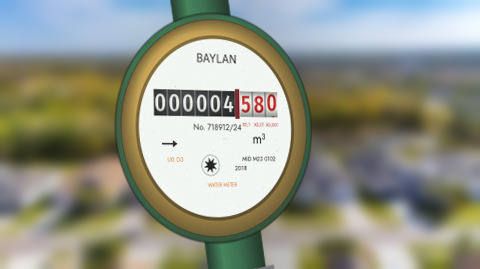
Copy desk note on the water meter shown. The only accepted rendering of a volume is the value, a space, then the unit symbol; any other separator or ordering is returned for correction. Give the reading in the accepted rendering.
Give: 4.580 m³
